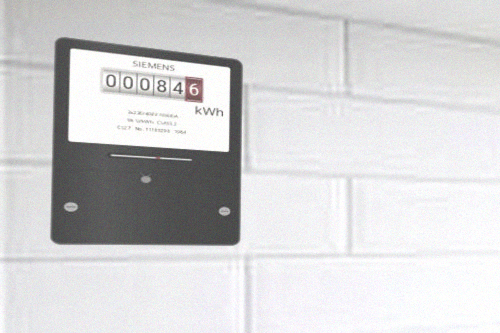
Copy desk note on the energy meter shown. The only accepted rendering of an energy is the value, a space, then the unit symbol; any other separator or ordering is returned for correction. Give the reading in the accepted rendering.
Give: 84.6 kWh
